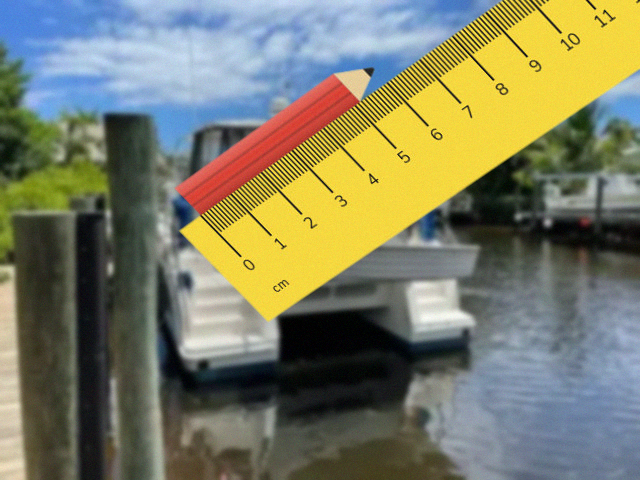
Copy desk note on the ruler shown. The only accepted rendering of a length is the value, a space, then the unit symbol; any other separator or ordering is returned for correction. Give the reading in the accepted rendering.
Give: 6 cm
